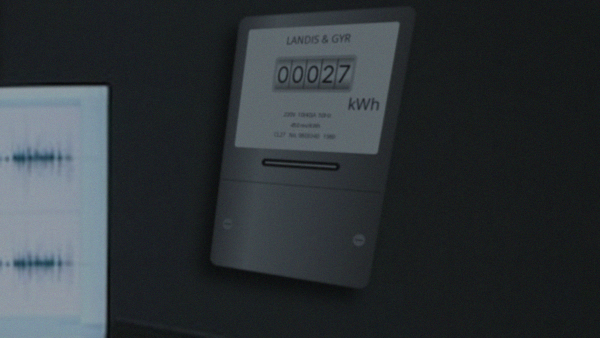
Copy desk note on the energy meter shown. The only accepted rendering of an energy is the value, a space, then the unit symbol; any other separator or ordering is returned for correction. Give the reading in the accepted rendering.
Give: 27 kWh
